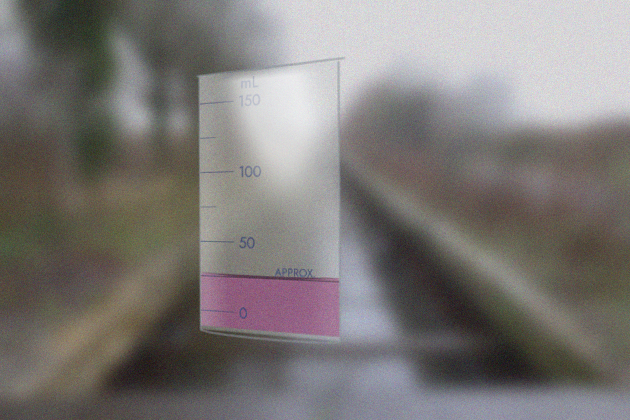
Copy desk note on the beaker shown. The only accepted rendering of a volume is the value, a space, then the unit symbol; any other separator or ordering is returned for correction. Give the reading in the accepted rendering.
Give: 25 mL
